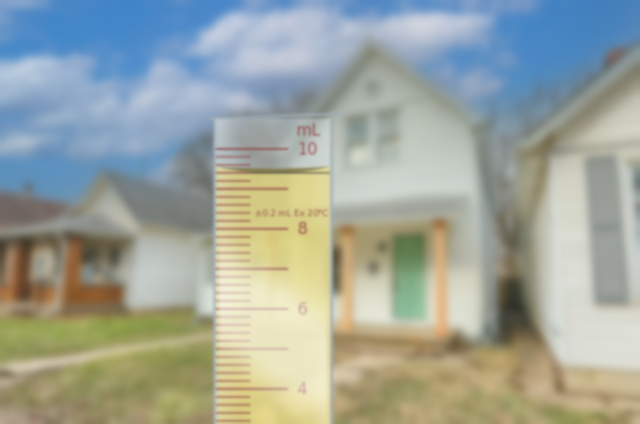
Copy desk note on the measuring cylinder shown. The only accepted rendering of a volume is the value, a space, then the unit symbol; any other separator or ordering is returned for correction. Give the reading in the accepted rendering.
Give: 9.4 mL
